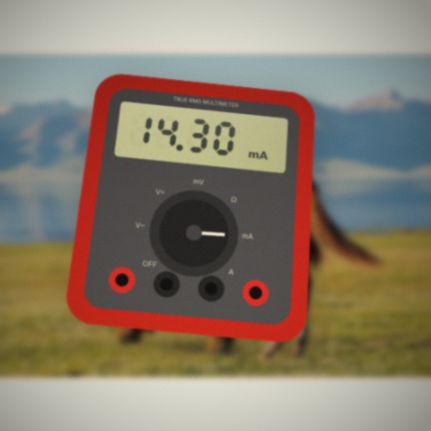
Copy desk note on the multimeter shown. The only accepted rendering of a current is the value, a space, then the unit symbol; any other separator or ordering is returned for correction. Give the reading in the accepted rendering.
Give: 14.30 mA
